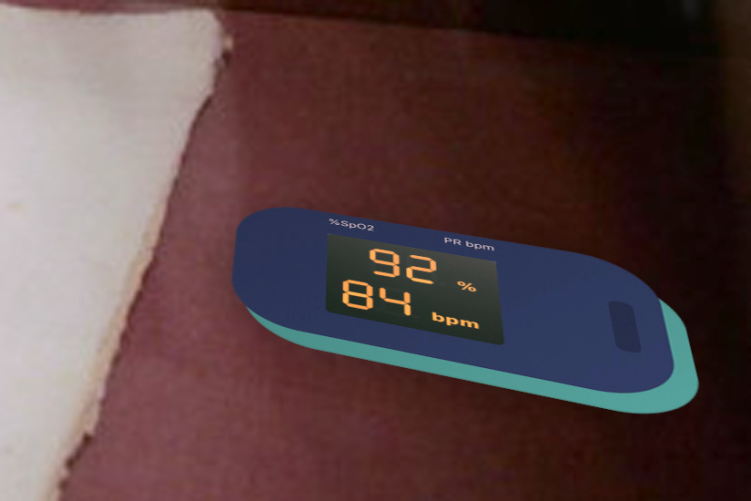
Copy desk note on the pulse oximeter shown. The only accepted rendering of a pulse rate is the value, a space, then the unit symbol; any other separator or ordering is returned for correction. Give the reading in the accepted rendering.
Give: 84 bpm
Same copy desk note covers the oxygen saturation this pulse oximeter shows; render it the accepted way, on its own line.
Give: 92 %
